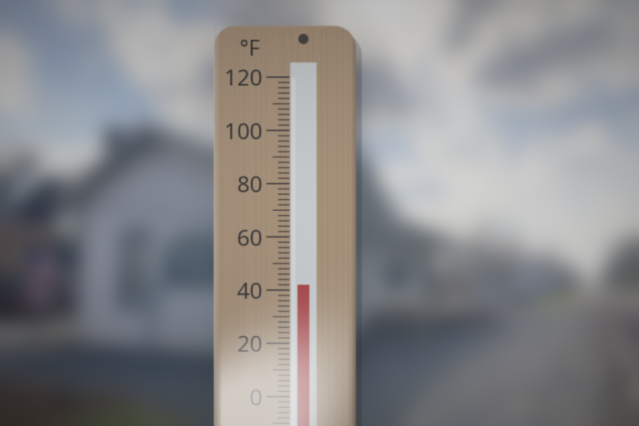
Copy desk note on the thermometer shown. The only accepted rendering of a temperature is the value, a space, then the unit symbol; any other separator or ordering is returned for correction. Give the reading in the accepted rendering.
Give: 42 °F
